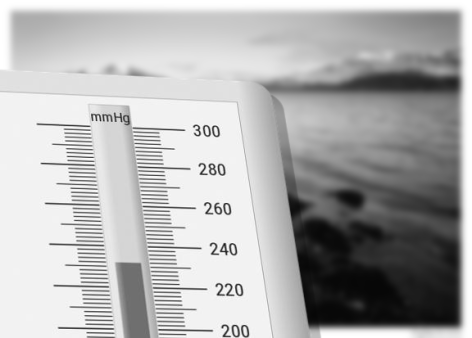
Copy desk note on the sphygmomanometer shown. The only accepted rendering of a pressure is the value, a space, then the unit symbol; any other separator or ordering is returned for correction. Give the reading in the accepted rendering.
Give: 232 mmHg
